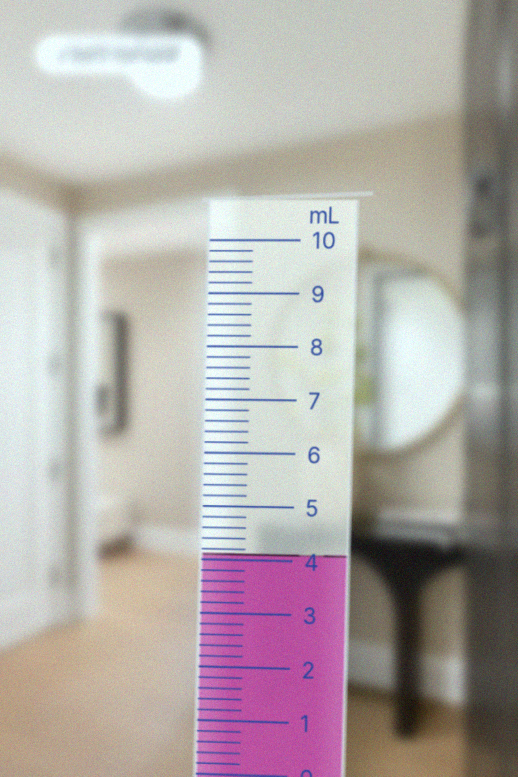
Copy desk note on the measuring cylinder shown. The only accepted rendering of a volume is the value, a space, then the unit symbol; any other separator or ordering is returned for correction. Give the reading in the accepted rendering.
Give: 4.1 mL
